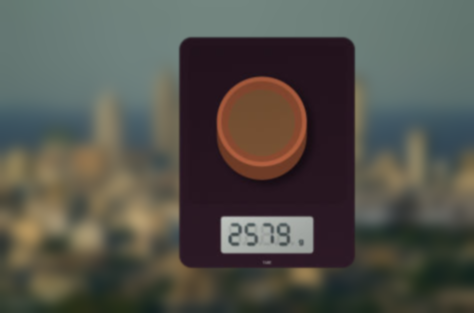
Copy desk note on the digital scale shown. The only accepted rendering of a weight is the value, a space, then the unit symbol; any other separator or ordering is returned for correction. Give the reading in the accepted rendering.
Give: 2579 g
